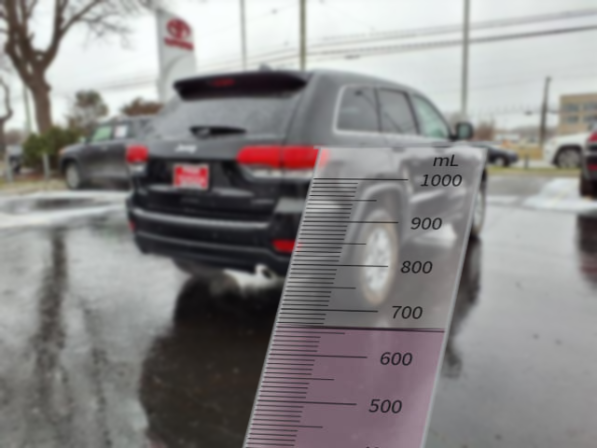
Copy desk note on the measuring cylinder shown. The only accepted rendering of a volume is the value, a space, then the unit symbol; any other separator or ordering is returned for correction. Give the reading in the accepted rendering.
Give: 660 mL
